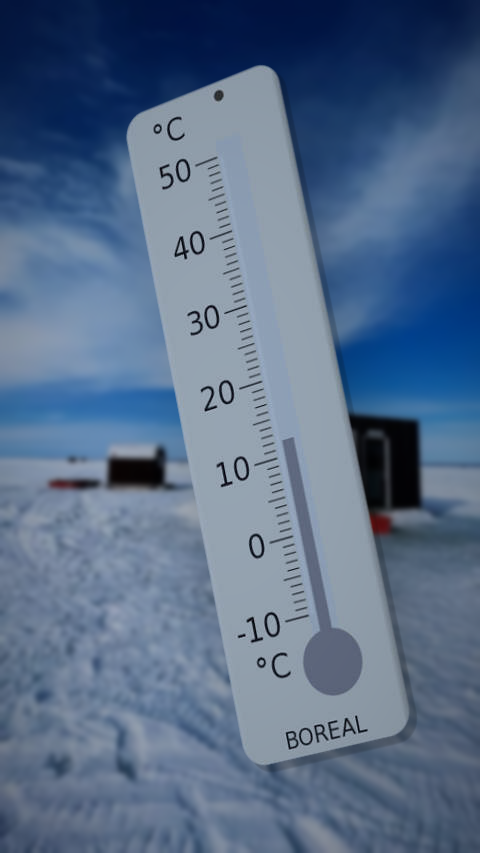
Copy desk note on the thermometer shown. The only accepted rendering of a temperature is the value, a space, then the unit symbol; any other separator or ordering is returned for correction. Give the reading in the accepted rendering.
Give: 12 °C
